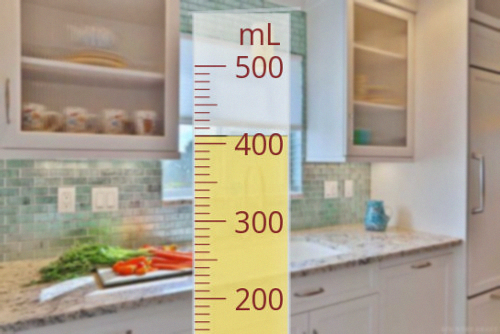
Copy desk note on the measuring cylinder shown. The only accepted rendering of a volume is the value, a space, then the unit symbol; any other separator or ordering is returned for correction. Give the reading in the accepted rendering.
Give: 410 mL
